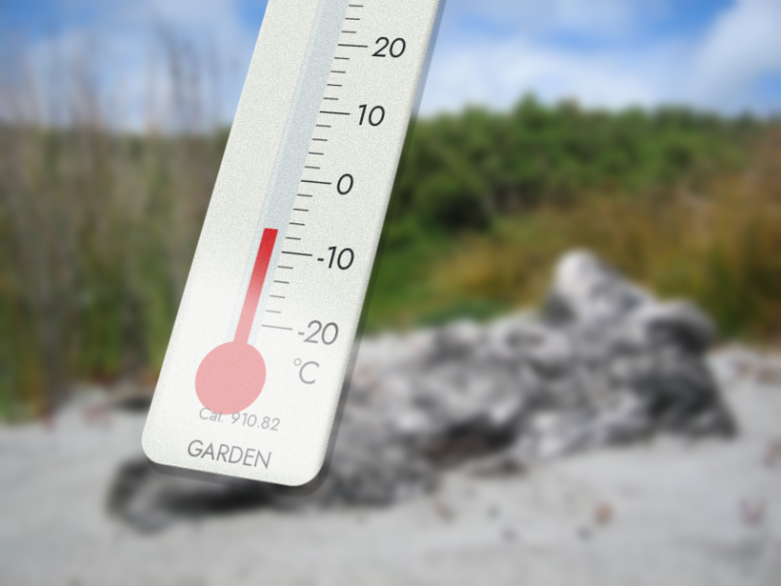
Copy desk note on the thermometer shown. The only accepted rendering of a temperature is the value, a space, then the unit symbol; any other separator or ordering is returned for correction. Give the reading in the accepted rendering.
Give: -7 °C
